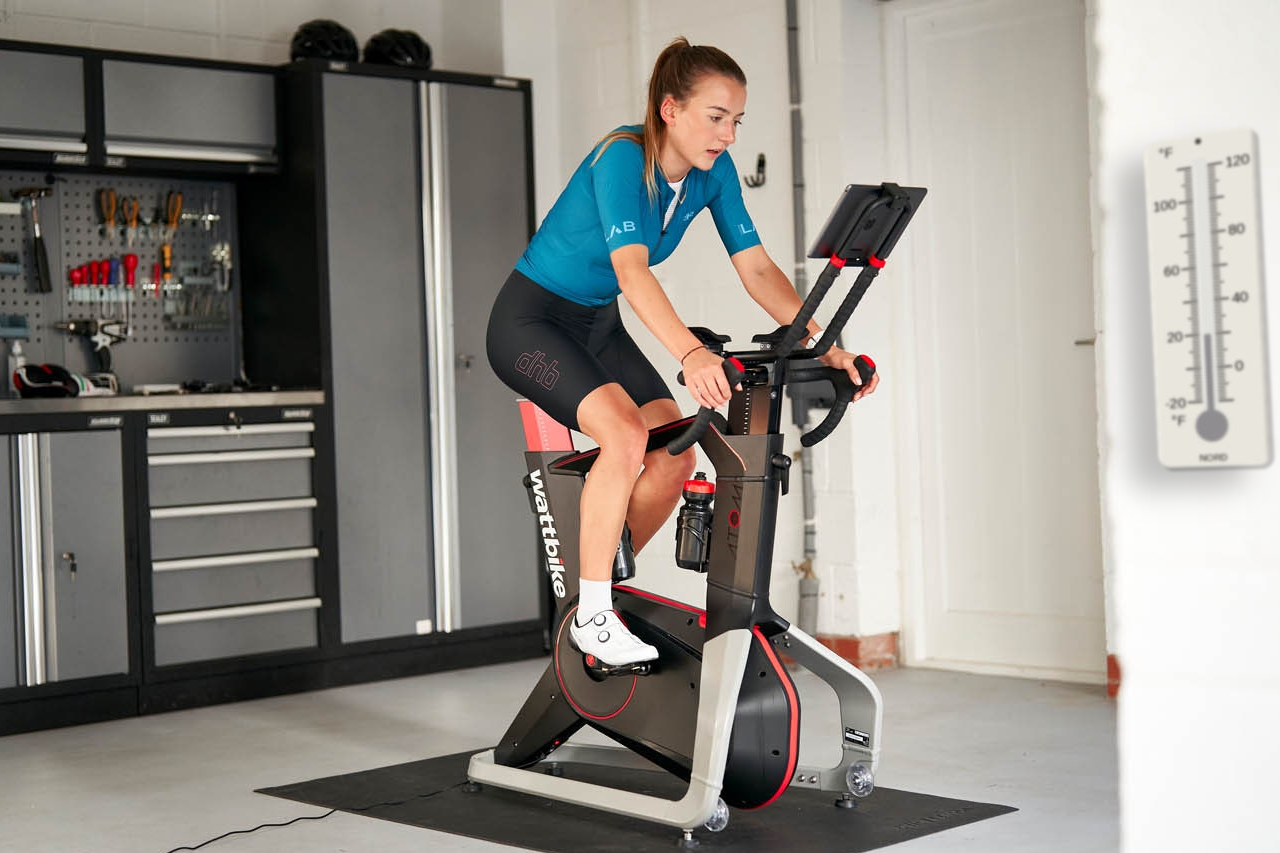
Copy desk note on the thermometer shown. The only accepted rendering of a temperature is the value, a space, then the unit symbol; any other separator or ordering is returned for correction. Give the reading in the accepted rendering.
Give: 20 °F
